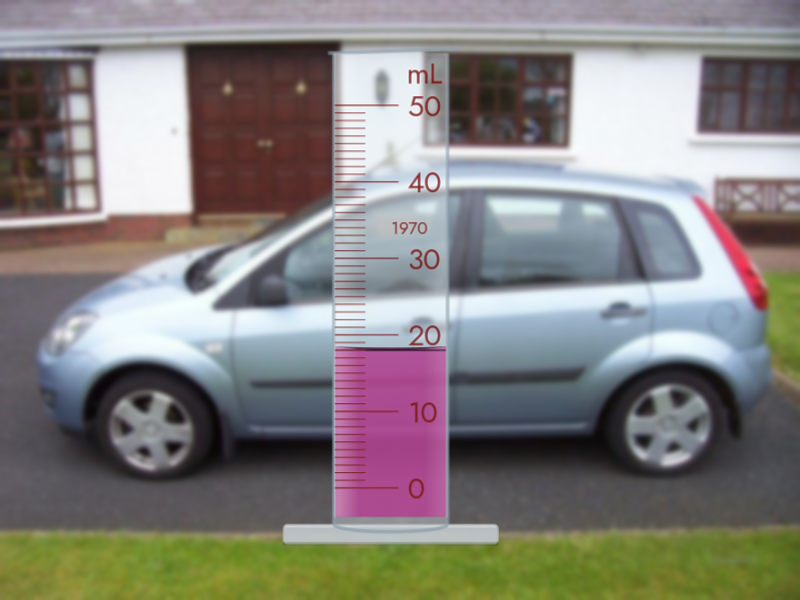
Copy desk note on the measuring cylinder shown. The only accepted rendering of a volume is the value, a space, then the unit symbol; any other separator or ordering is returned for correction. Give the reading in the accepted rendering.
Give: 18 mL
